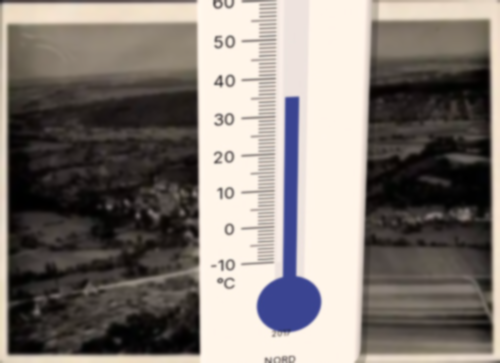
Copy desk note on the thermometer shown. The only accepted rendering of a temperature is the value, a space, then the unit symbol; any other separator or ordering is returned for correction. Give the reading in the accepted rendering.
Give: 35 °C
